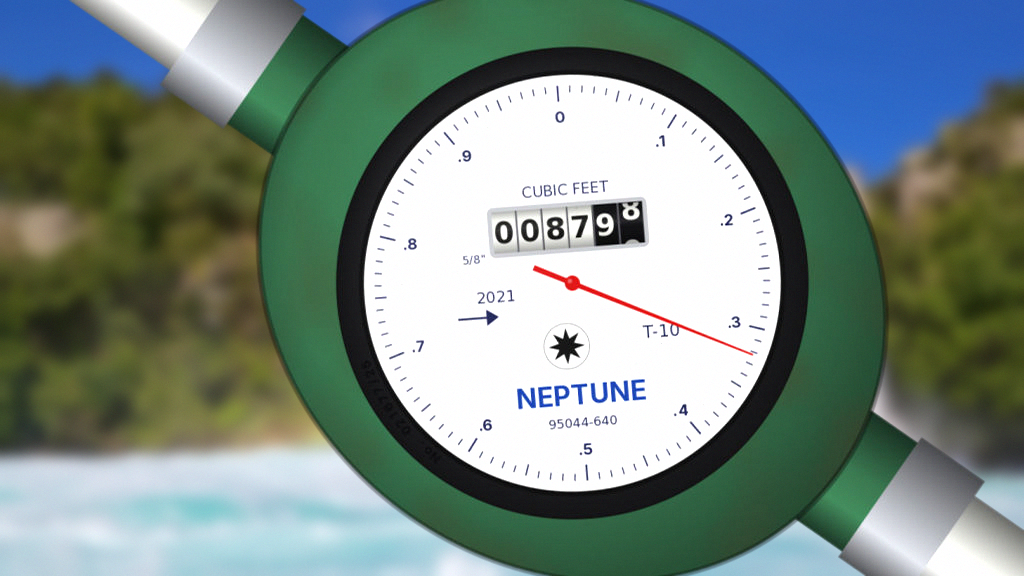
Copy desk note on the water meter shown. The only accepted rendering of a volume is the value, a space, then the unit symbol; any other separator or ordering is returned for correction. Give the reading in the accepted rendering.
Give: 8798.32 ft³
